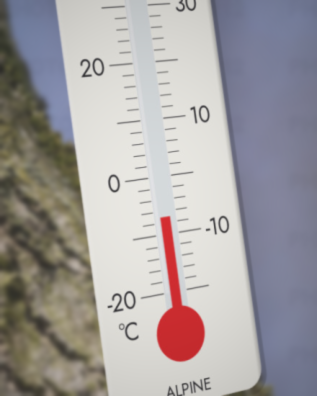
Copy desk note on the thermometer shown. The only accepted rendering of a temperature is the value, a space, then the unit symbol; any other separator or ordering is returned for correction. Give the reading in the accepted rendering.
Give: -7 °C
